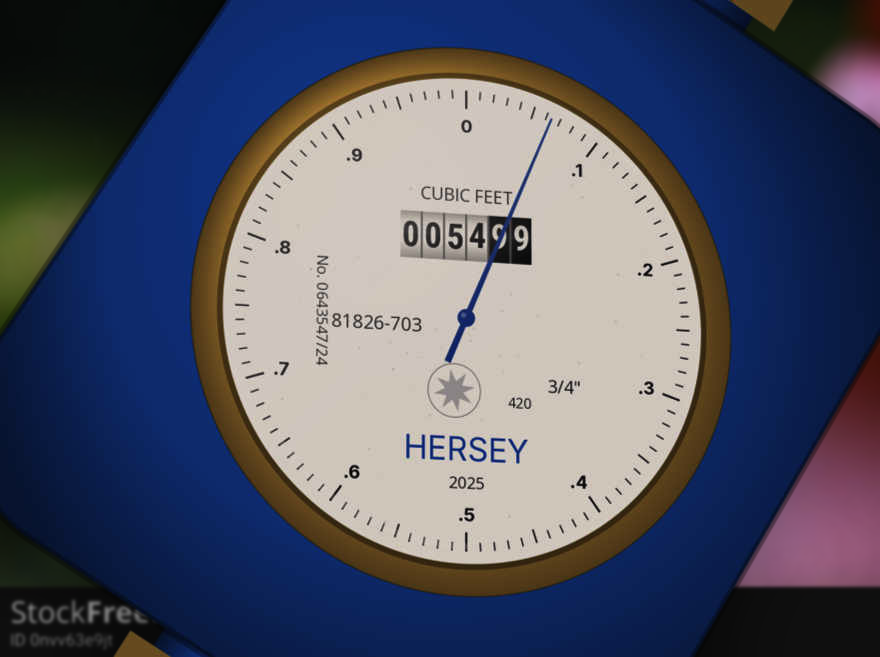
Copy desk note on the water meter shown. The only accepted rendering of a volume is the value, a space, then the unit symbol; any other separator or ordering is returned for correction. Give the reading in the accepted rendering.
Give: 5499.06 ft³
